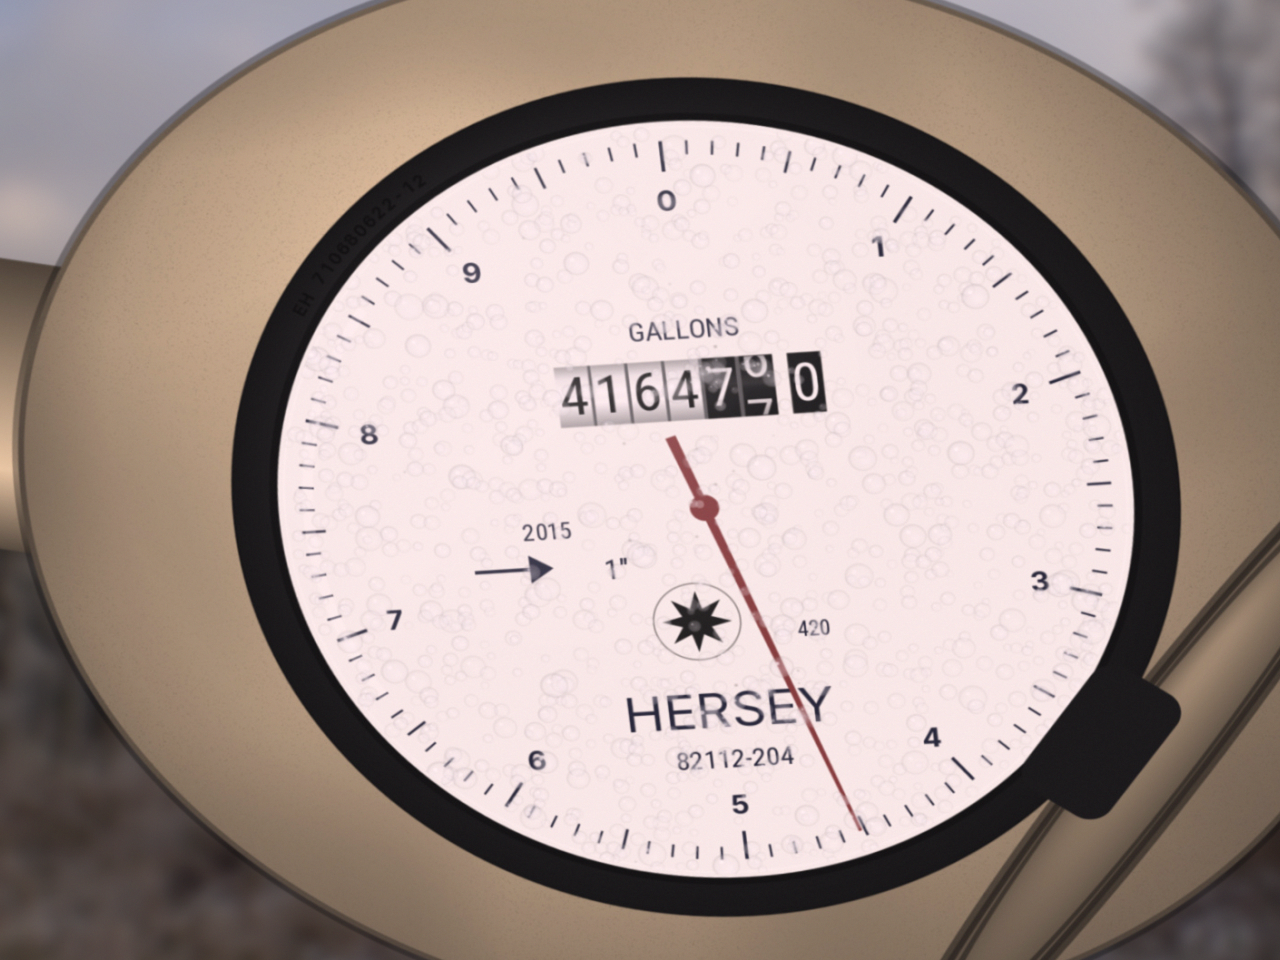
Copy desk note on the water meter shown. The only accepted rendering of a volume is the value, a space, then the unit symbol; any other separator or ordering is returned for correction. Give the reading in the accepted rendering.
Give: 4164764.5 gal
